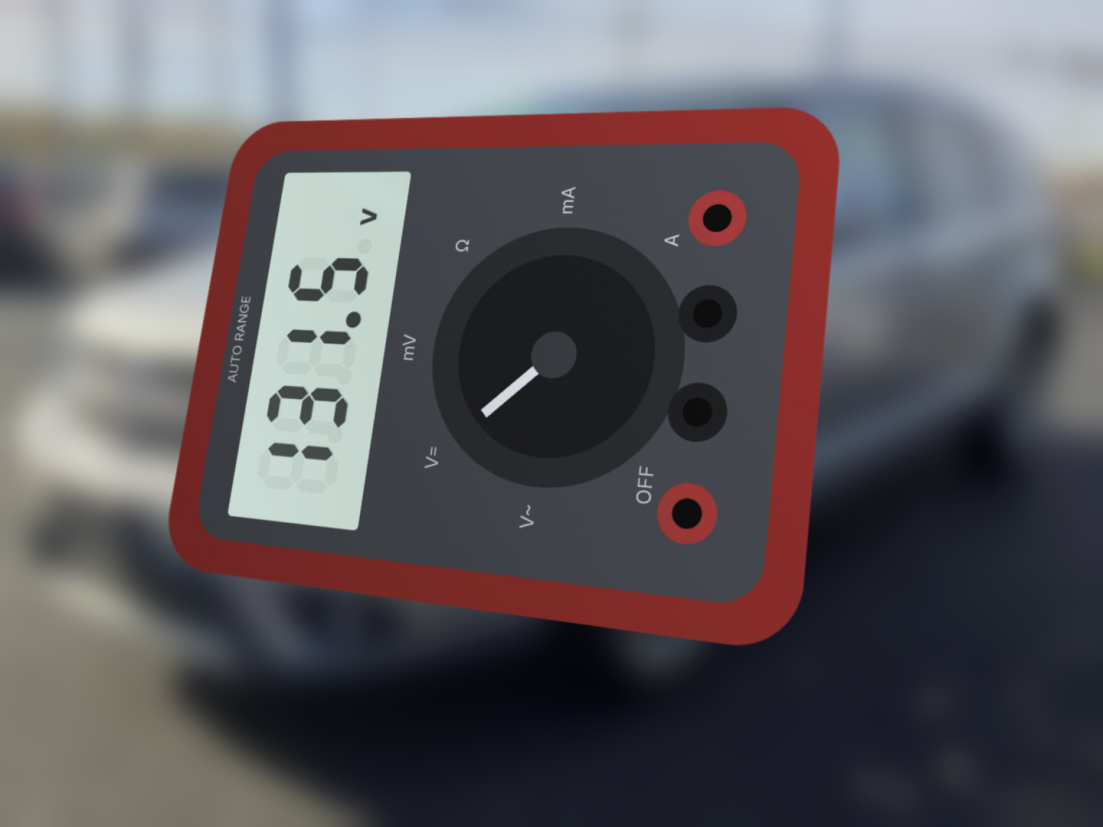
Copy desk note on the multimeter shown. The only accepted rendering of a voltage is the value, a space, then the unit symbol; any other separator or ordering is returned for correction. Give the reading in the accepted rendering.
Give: 131.5 V
